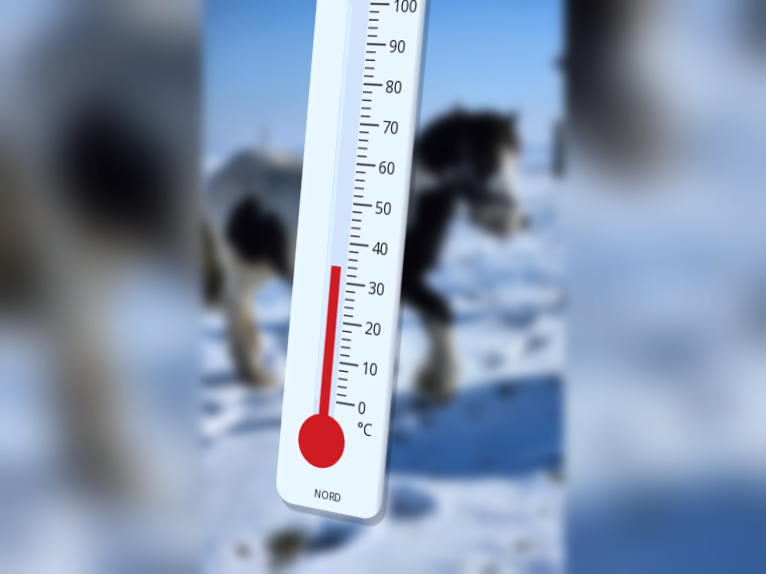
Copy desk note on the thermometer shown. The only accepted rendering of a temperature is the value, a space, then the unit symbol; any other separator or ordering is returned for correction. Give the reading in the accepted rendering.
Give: 34 °C
